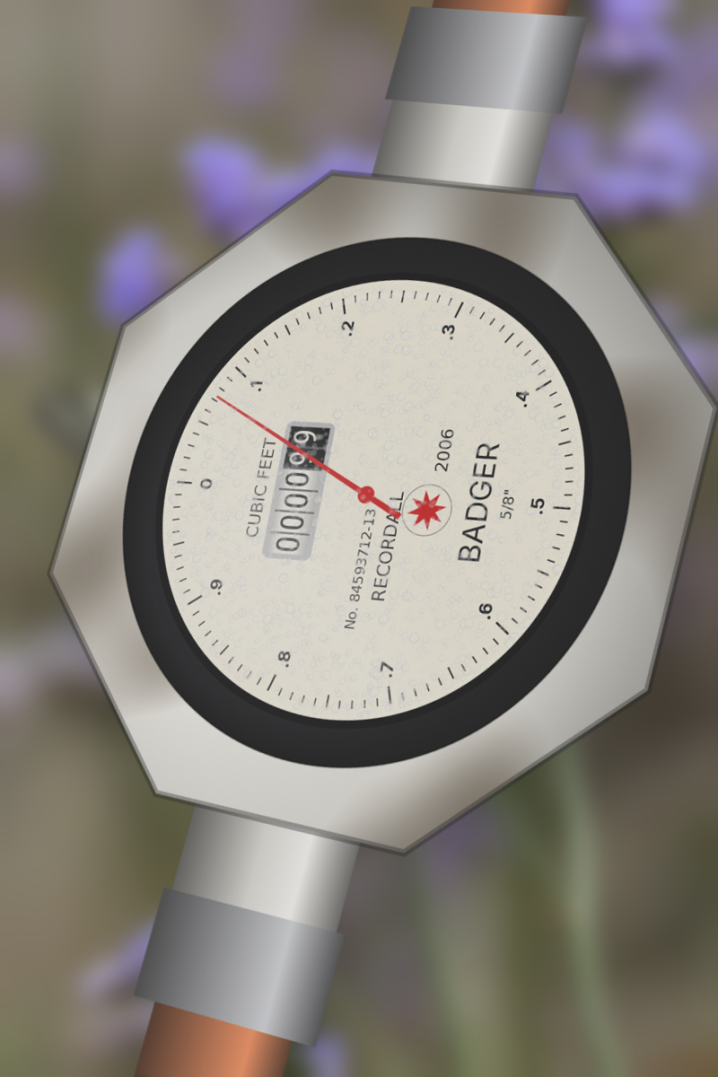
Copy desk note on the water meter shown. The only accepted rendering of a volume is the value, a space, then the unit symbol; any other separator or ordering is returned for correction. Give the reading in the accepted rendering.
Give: 99.07 ft³
